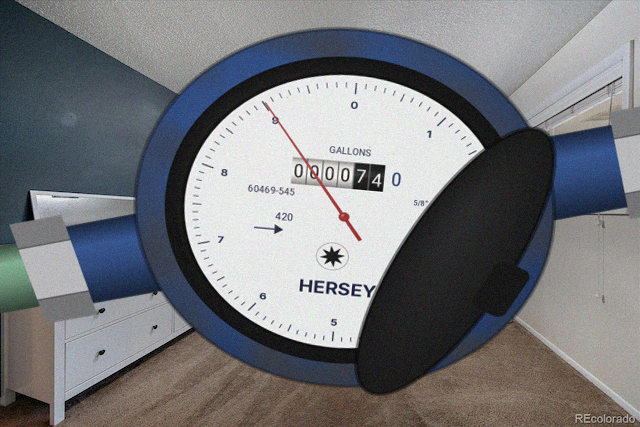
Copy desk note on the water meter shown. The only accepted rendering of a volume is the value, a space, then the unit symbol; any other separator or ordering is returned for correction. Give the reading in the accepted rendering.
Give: 739.0 gal
